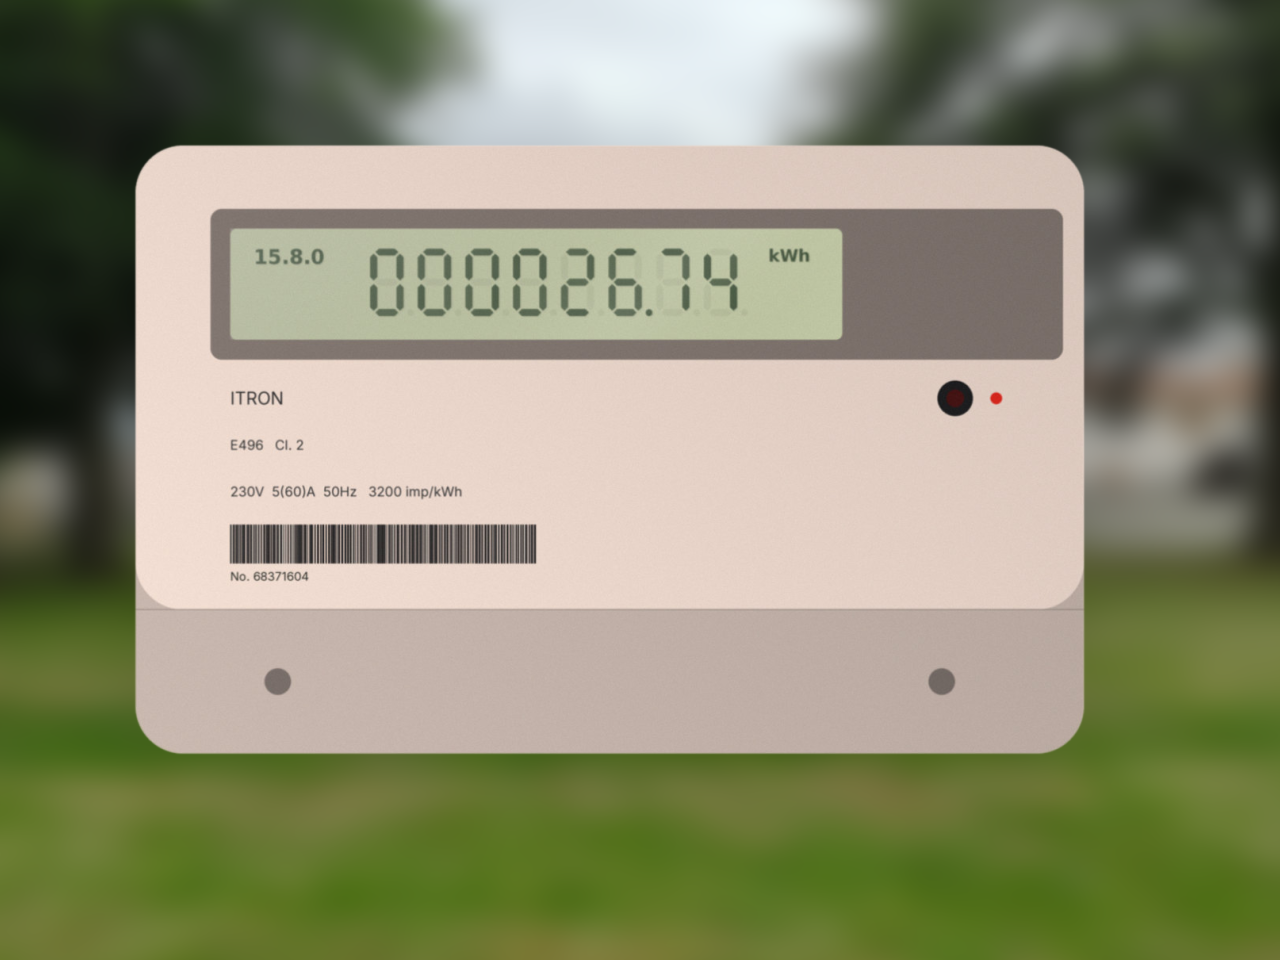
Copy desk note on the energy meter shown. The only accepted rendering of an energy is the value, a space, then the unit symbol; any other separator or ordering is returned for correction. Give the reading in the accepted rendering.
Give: 26.74 kWh
